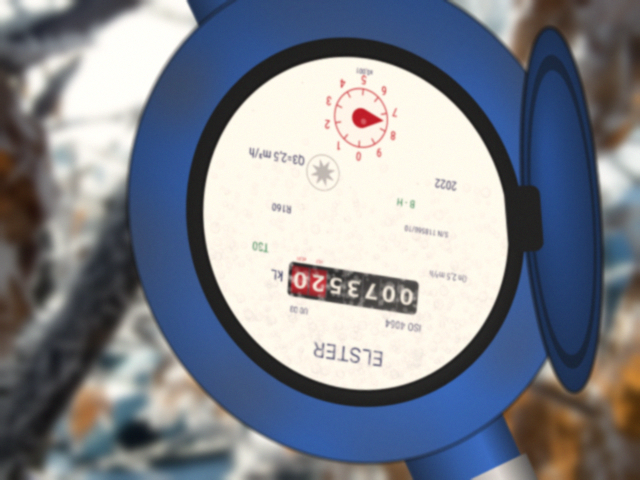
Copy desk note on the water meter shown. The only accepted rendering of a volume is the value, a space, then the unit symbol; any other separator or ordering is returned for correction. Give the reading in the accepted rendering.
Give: 735.207 kL
